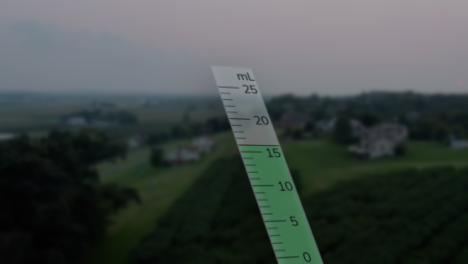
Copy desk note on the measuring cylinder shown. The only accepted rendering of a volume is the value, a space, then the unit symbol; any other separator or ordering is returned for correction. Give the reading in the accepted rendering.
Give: 16 mL
